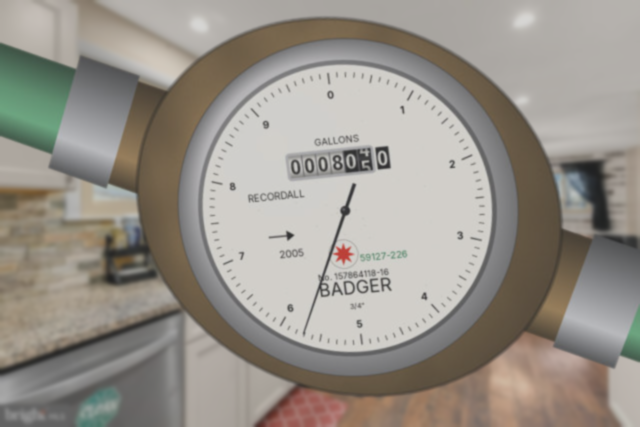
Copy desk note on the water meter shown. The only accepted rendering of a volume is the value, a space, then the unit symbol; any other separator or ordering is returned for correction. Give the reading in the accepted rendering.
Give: 8045.7 gal
